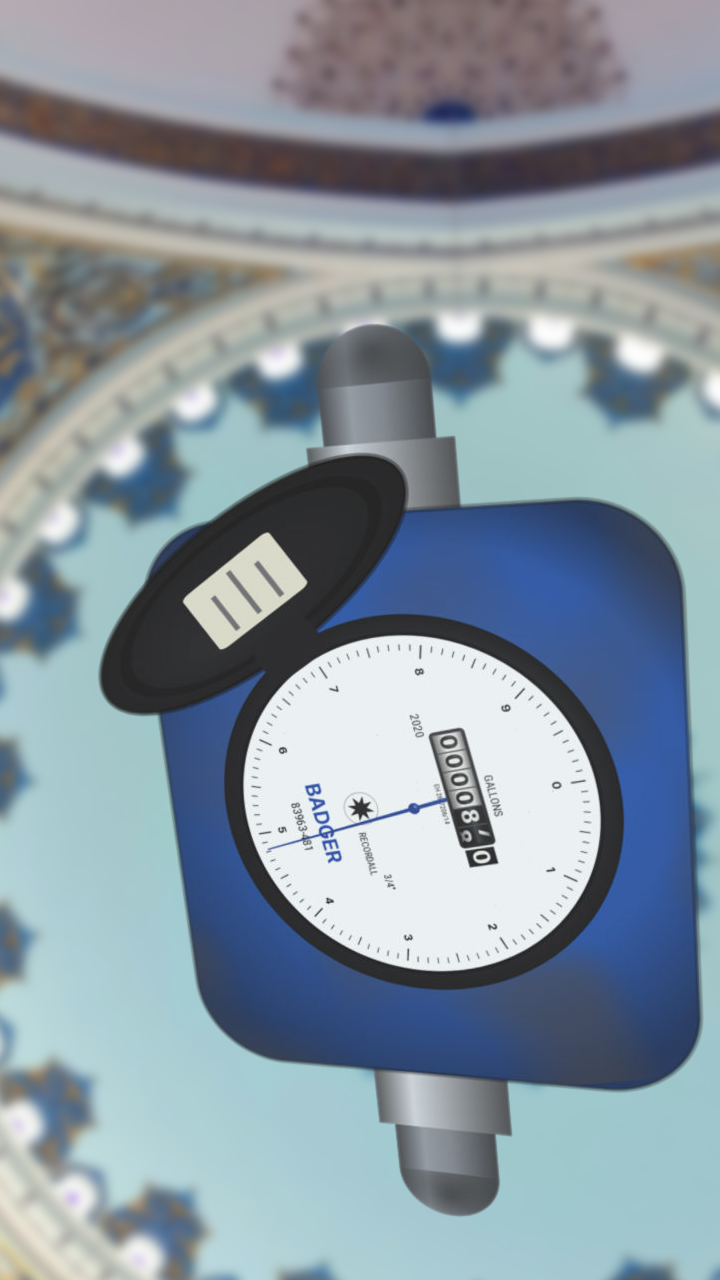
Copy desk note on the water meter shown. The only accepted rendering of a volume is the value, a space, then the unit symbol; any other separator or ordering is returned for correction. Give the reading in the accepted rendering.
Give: 874.8 gal
